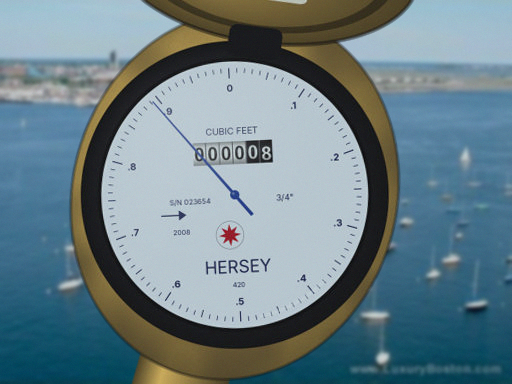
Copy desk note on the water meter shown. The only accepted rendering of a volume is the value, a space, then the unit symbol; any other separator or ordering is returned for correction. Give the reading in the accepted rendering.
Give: 7.89 ft³
